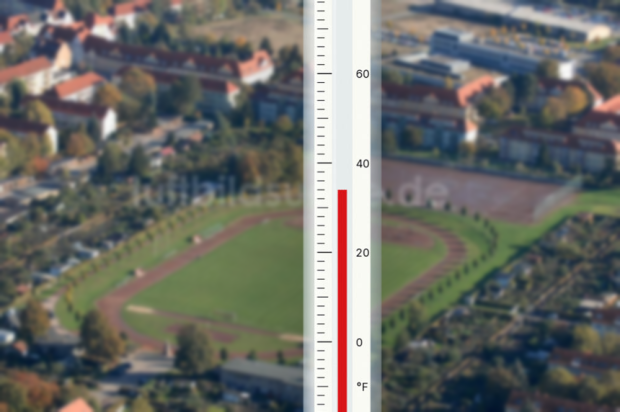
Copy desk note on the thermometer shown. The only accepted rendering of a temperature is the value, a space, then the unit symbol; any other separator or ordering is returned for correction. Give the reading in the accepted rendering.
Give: 34 °F
